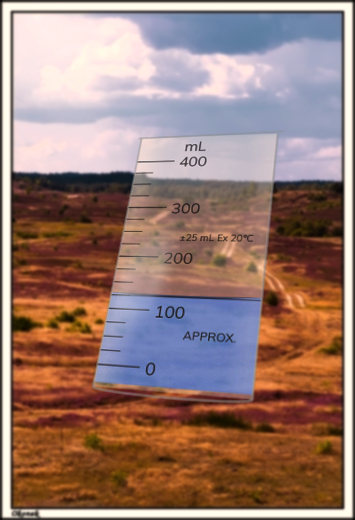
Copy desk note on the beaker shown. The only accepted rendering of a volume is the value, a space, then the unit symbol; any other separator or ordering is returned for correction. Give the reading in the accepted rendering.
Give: 125 mL
